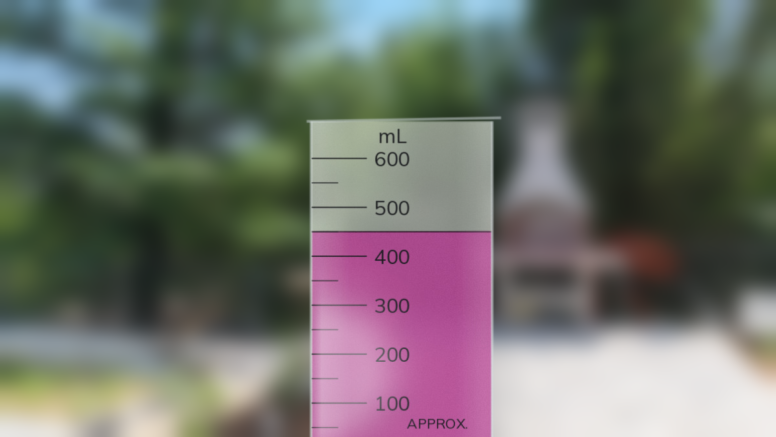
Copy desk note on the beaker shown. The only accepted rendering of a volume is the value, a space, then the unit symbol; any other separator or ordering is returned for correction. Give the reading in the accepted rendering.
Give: 450 mL
